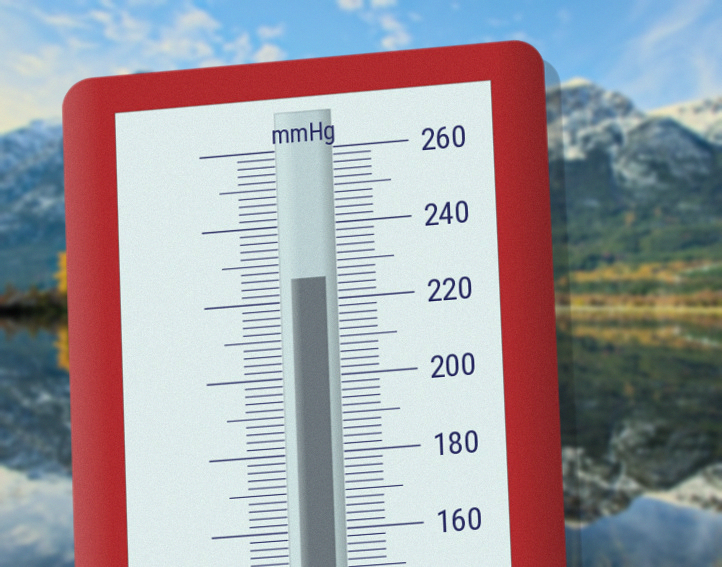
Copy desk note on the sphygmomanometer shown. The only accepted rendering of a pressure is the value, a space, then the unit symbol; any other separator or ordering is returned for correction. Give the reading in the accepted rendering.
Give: 226 mmHg
